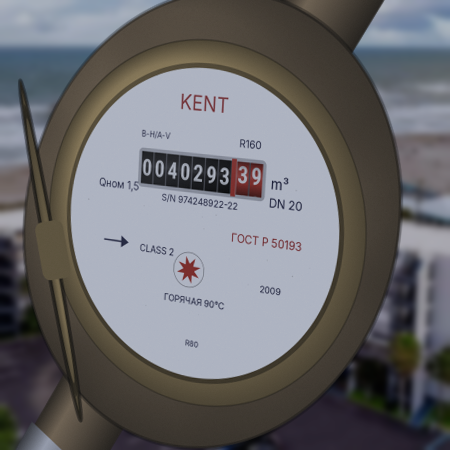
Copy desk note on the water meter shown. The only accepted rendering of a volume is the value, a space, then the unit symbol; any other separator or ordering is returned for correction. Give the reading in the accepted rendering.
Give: 40293.39 m³
